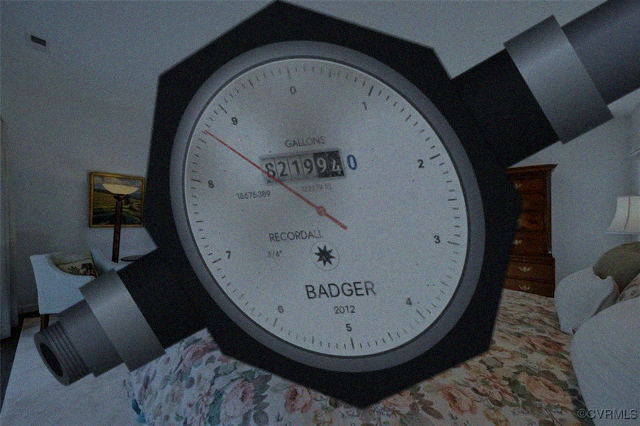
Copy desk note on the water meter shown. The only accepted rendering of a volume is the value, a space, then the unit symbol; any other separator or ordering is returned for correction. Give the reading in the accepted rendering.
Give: 8219938.6 gal
